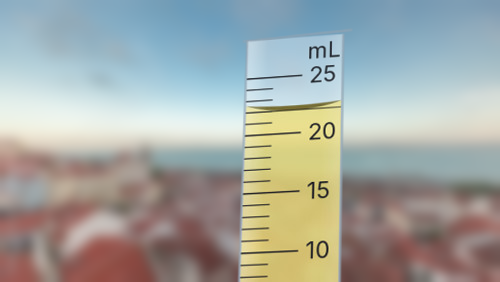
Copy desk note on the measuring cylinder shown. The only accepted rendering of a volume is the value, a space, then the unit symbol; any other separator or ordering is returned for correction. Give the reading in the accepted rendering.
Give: 22 mL
